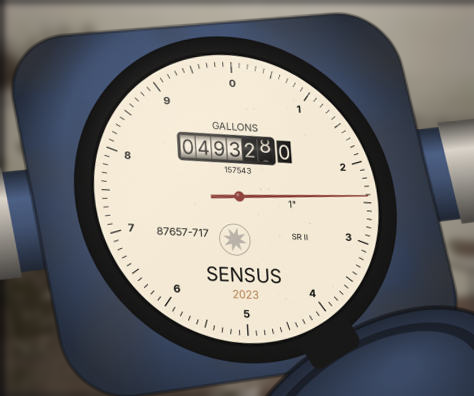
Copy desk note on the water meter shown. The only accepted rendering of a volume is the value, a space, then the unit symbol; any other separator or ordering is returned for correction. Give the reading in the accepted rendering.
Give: 493282.4 gal
